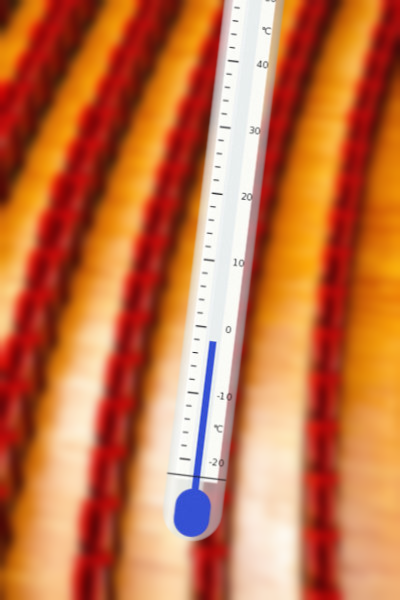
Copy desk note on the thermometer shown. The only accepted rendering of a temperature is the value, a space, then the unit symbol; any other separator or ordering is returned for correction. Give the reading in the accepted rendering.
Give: -2 °C
